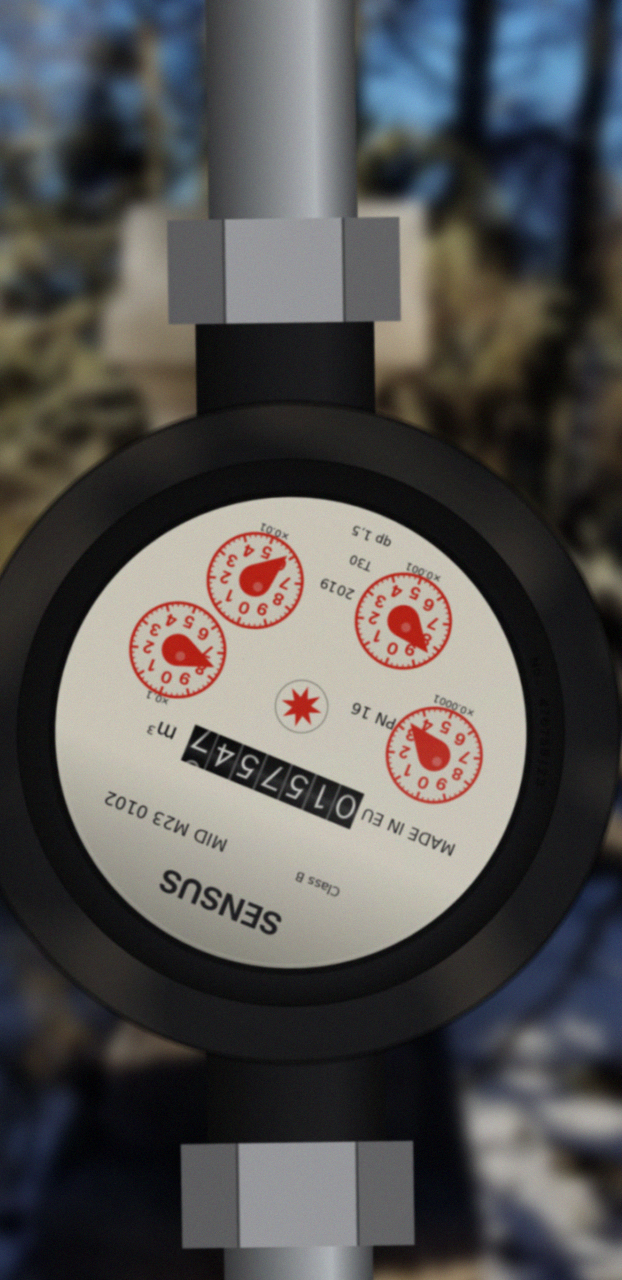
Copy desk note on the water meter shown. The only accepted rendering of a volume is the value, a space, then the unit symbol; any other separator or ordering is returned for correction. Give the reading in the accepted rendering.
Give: 157546.7583 m³
